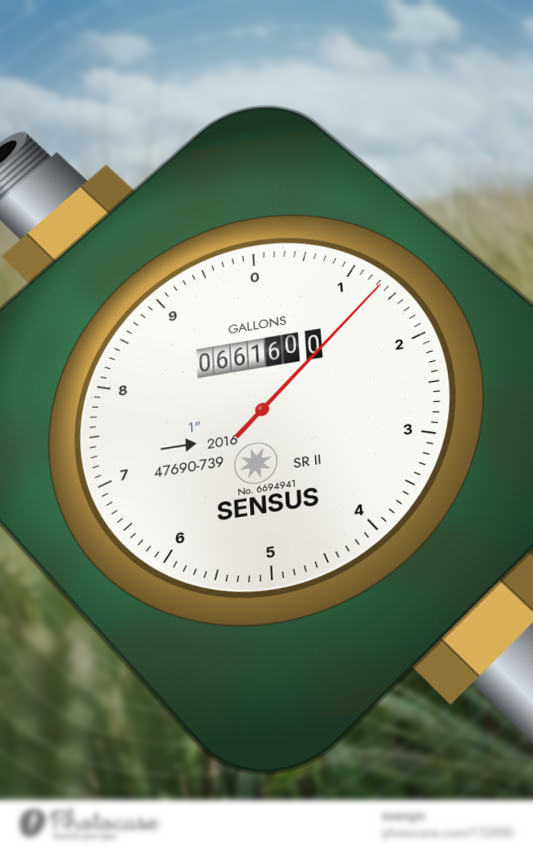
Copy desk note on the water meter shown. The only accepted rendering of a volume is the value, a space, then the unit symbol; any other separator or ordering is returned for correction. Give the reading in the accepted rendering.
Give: 661601.3 gal
